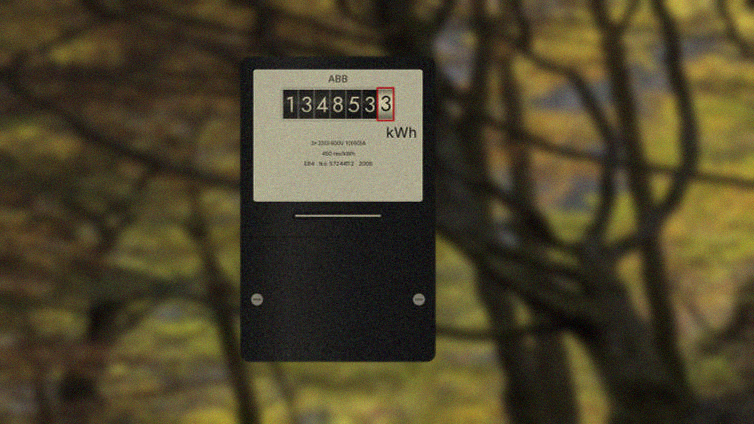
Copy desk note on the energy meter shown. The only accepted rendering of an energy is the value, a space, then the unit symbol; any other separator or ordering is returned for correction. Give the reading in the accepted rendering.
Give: 134853.3 kWh
